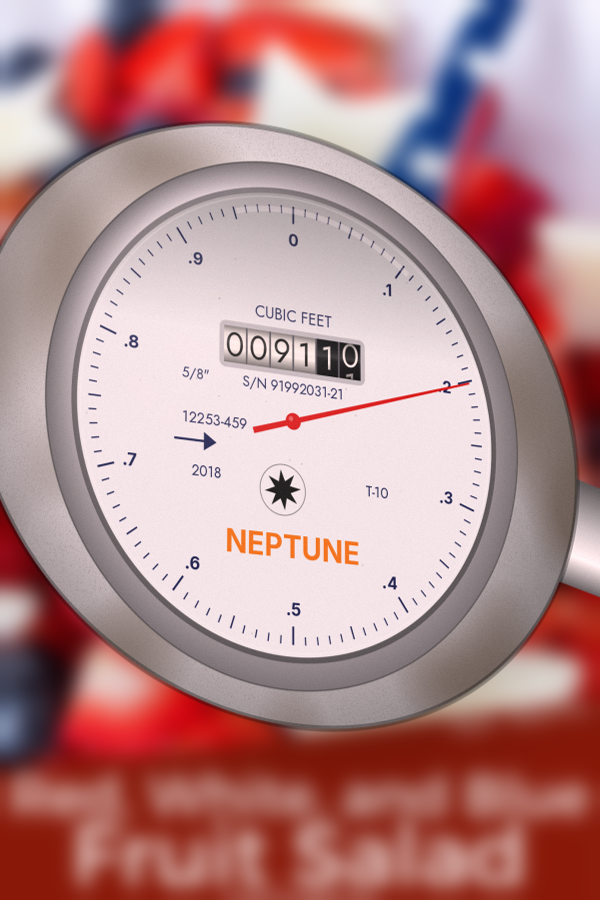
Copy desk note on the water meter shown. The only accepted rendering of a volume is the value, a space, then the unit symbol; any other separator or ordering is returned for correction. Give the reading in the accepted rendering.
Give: 9110.20 ft³
